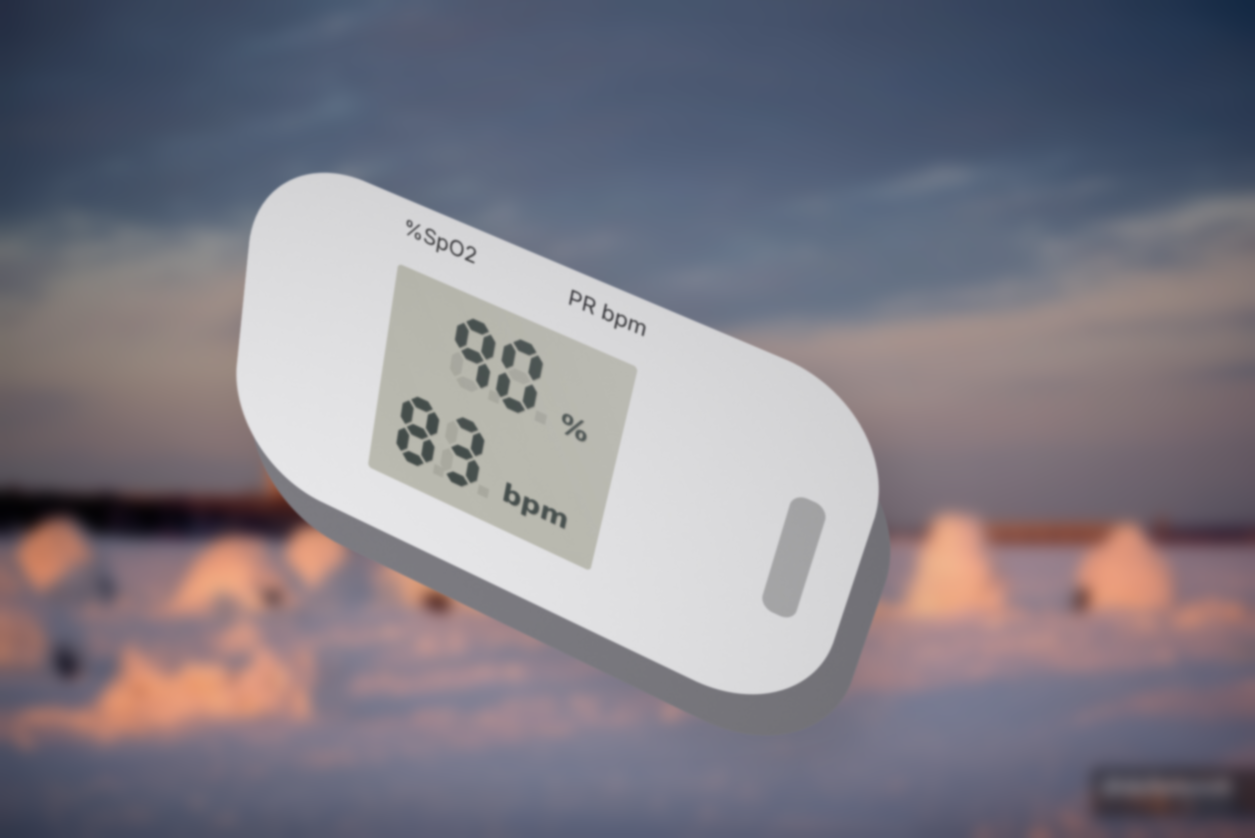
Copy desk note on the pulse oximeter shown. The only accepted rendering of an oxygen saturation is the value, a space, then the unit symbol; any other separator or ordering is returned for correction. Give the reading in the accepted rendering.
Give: 90 %
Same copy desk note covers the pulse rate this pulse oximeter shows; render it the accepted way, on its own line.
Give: 83 bpm
